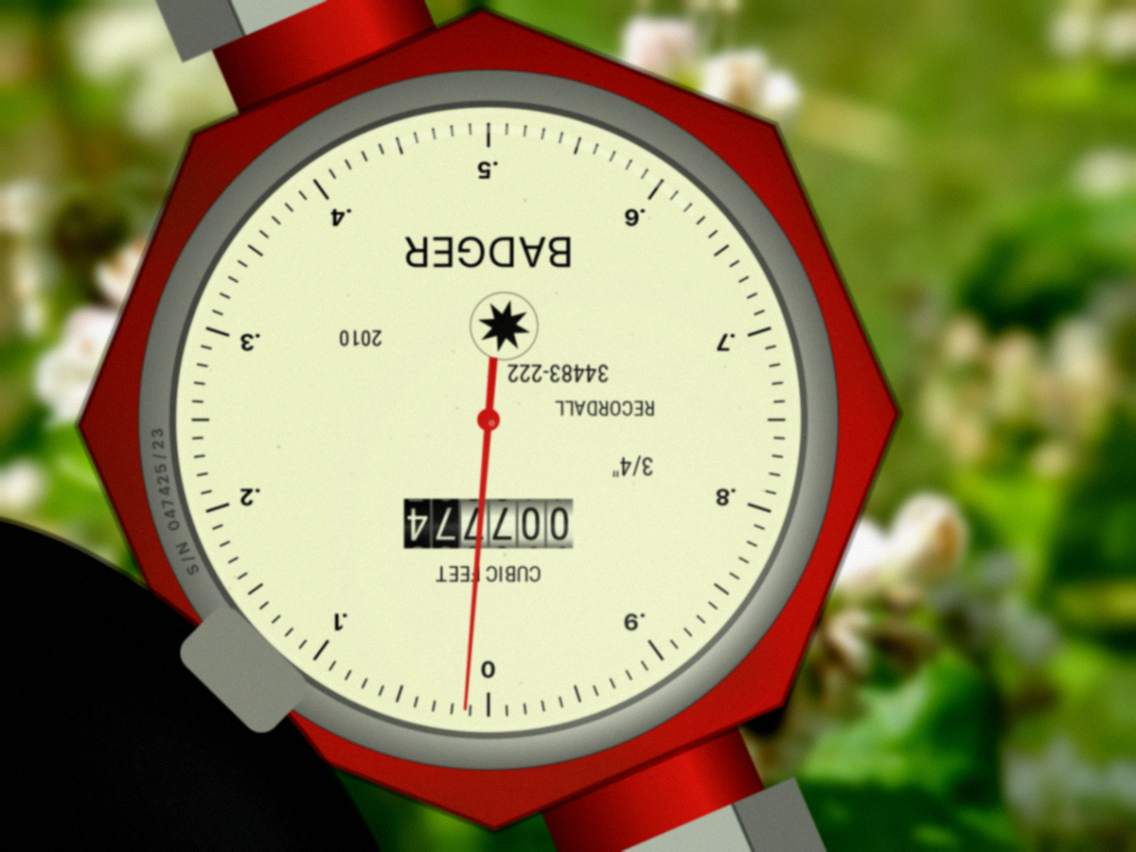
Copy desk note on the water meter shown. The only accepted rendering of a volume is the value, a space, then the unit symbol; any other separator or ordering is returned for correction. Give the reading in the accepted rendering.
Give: 7774.01 ft³
